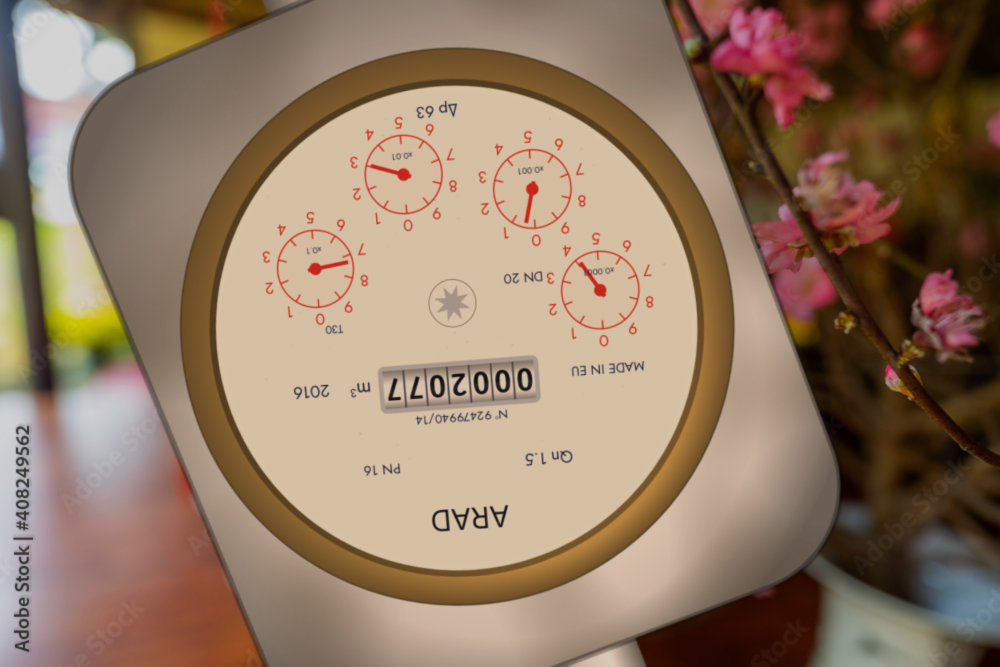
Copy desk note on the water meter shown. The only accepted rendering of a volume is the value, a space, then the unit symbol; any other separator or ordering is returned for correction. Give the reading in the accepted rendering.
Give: 2077.7304 m³
